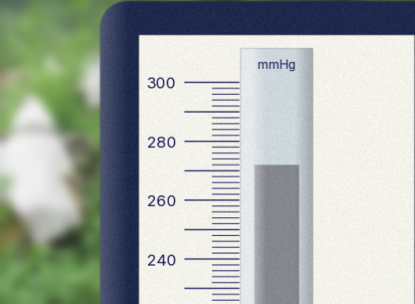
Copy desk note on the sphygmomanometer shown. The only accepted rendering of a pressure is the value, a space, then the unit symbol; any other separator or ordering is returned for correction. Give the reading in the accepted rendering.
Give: 272 mmHg
